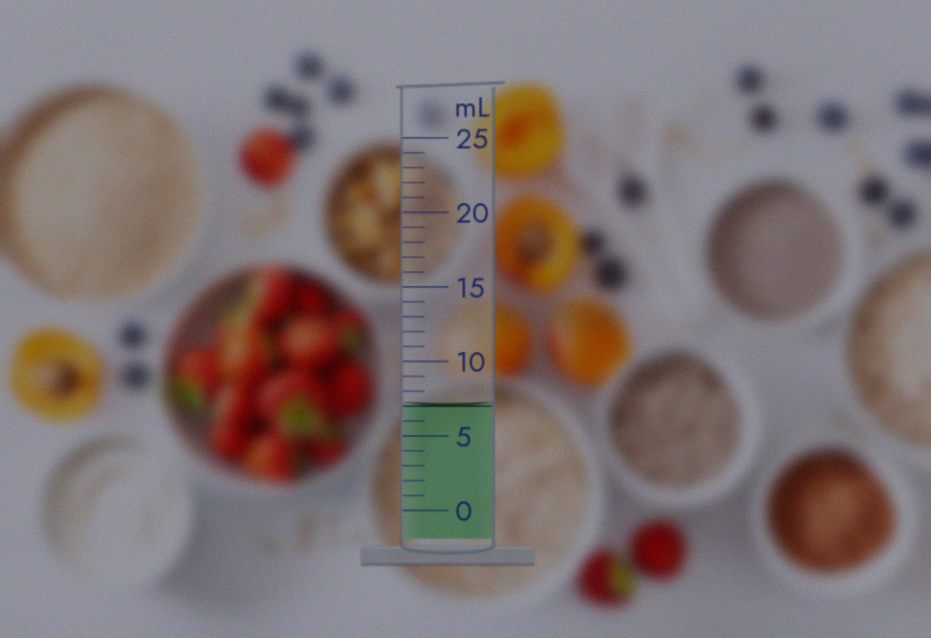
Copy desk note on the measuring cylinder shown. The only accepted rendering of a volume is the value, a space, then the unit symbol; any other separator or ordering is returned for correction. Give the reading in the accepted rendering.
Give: 7 mL
